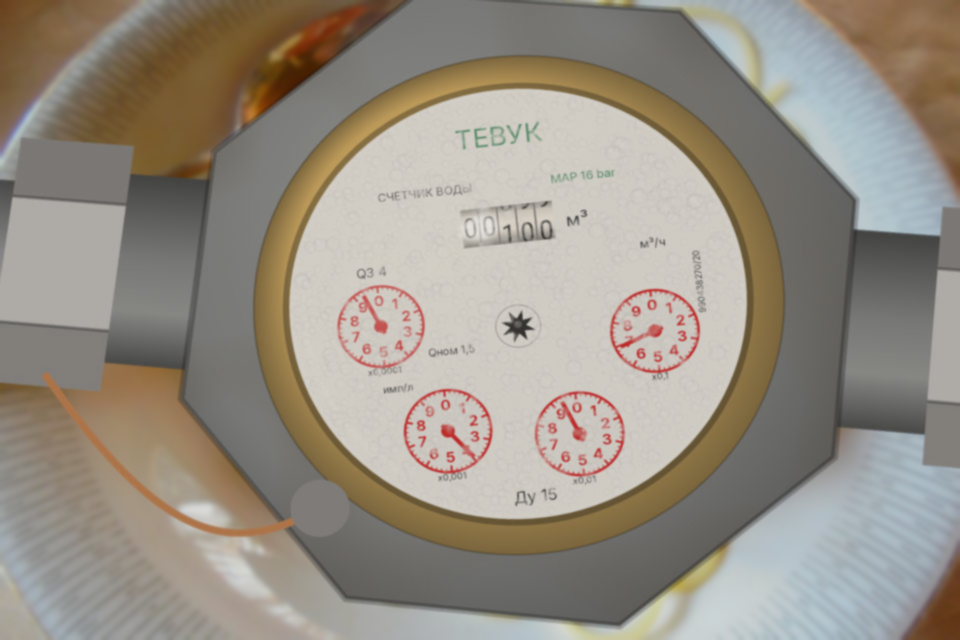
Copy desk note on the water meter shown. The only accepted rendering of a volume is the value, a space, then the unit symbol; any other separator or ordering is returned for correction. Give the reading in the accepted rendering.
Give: 99.6939 m³
